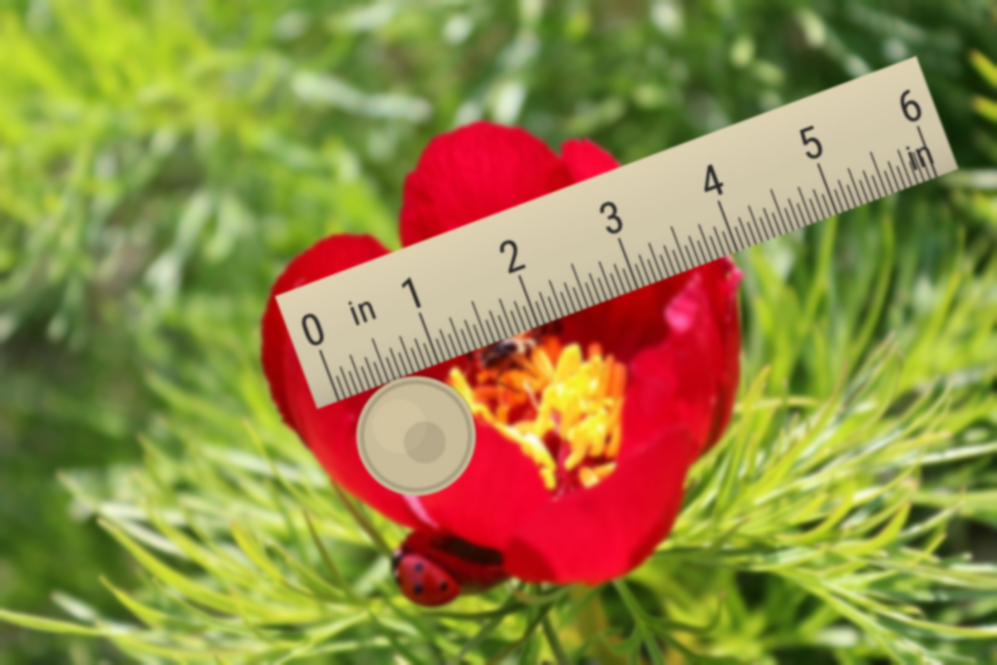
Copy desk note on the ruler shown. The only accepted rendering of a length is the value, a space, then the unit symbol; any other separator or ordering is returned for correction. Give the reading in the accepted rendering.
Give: 1.125 in
